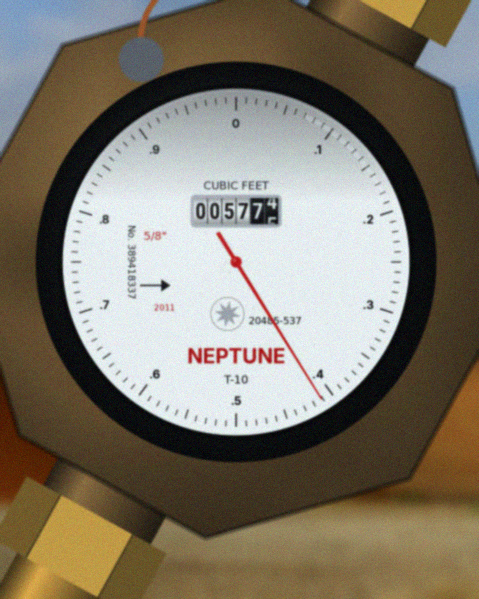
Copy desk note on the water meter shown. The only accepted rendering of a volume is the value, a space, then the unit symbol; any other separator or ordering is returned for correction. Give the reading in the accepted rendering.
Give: 5774.41 ft³
